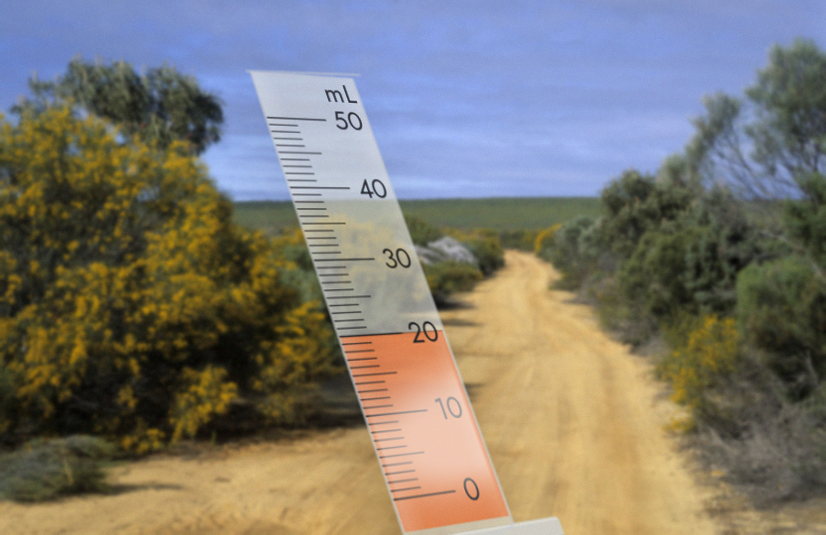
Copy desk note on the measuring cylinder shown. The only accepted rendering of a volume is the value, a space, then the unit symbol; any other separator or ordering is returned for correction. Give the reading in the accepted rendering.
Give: 20 mL
